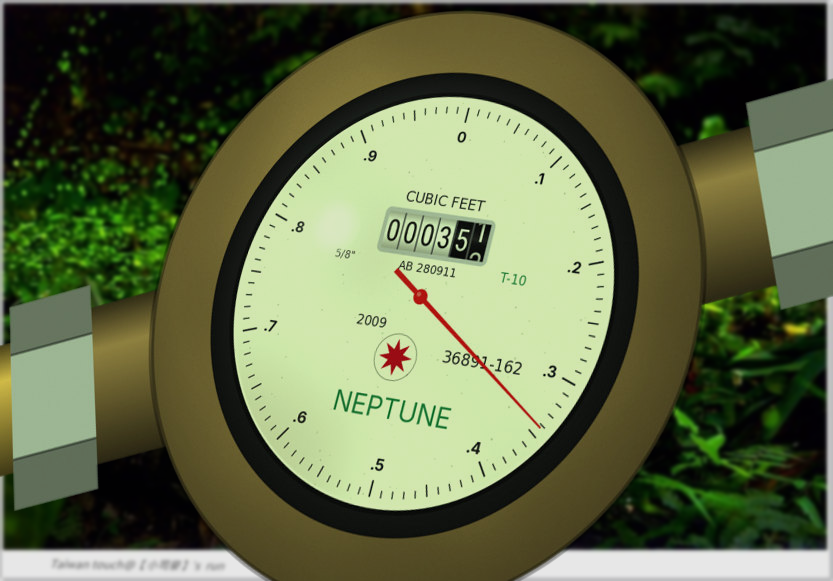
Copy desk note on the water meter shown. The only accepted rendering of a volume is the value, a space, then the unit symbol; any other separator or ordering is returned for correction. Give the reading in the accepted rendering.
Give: 351.34 ft³
